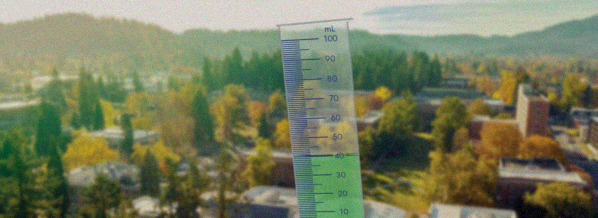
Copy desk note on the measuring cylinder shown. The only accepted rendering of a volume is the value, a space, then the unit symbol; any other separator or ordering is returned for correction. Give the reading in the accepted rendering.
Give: 40 mL
